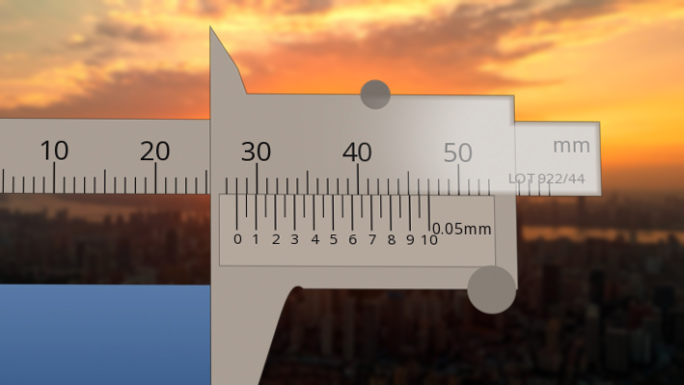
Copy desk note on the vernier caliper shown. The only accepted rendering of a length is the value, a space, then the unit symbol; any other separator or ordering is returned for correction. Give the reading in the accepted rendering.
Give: 28.0 mm
